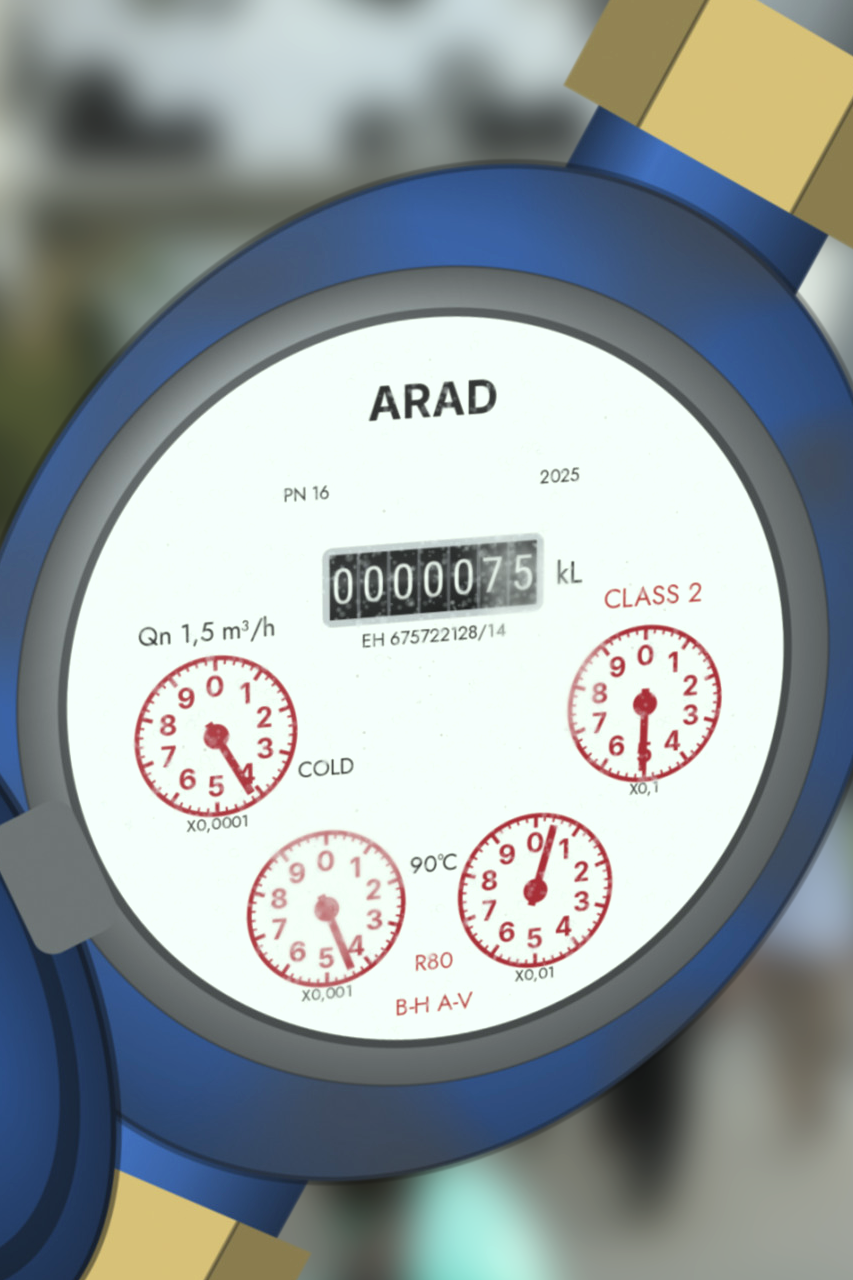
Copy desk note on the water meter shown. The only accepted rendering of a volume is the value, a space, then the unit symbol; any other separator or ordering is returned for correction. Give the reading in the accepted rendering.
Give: 75.5044 kL
